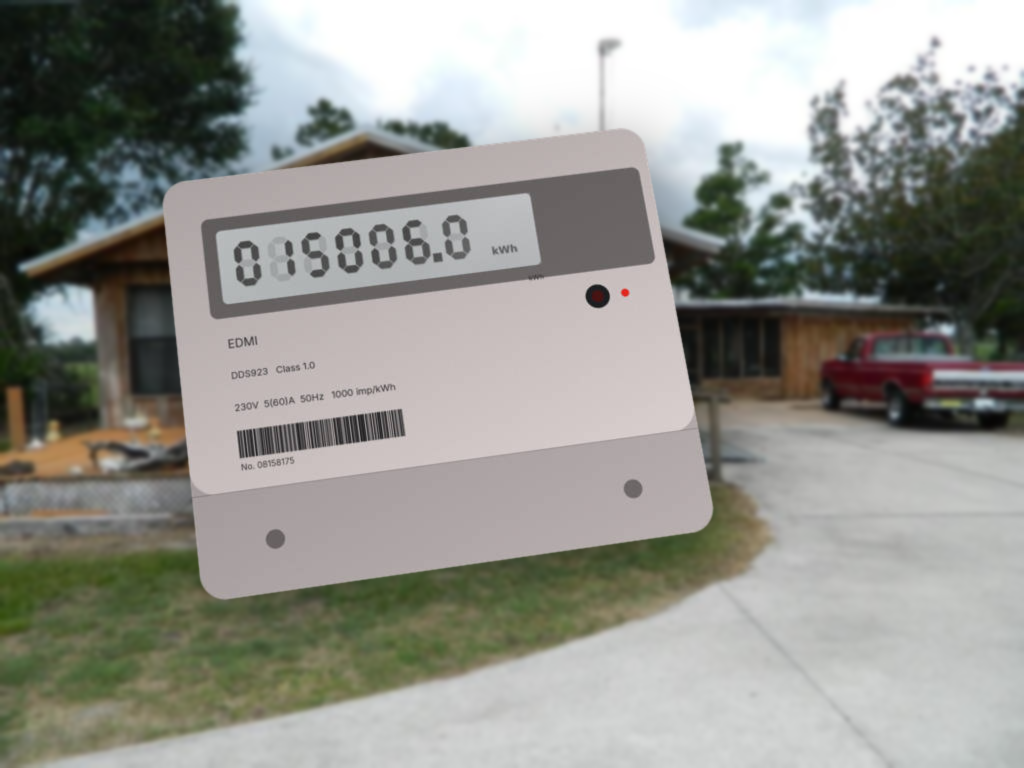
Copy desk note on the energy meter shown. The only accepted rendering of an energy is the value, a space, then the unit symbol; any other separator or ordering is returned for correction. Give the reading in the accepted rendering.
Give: 15006.0 kWh
